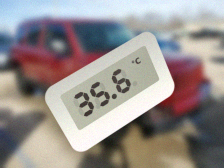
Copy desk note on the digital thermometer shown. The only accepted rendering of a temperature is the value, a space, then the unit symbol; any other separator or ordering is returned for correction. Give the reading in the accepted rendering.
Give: 35.6 °C
